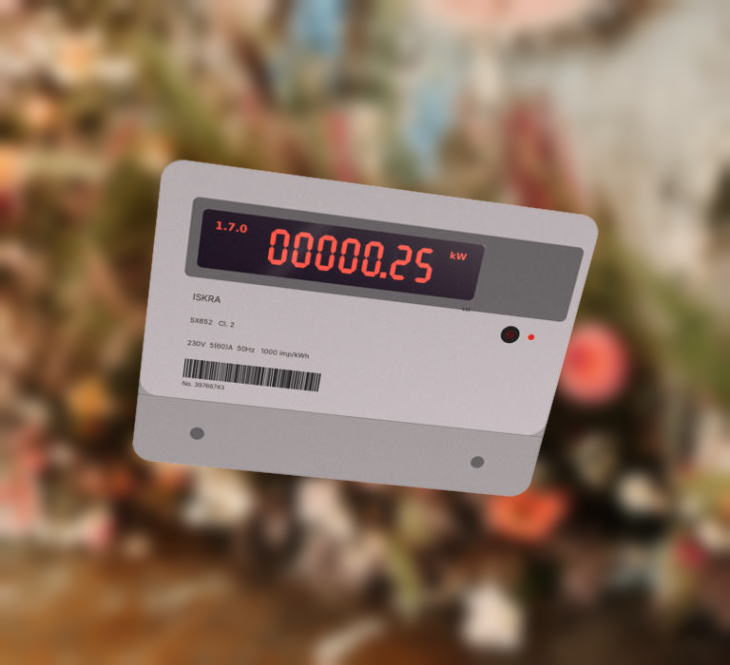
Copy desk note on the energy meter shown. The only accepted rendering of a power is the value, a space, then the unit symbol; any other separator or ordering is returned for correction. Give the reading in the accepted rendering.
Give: 0.25 kW
